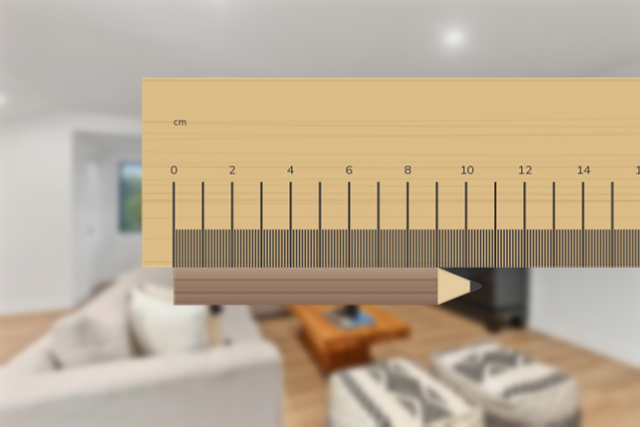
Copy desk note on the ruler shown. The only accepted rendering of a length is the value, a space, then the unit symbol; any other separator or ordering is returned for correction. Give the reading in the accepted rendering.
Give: 10.5 cm
